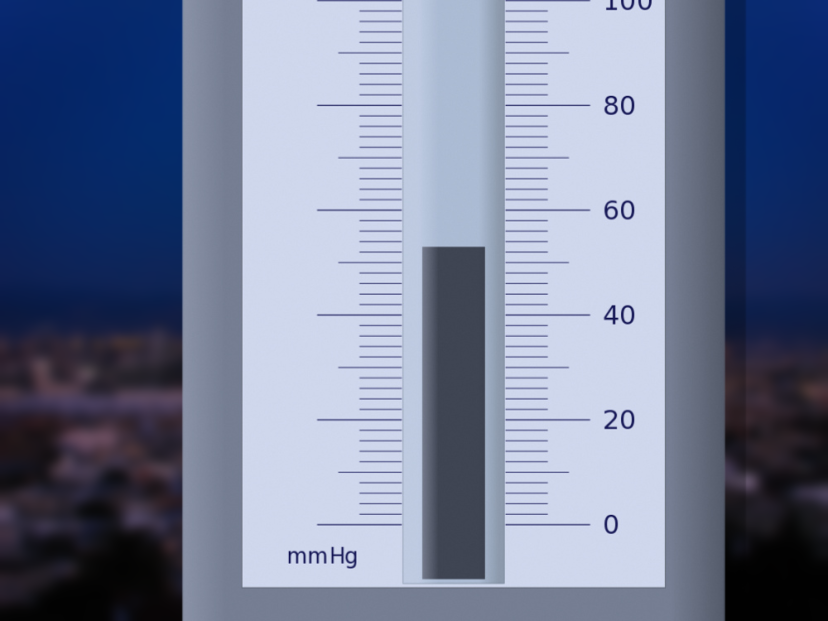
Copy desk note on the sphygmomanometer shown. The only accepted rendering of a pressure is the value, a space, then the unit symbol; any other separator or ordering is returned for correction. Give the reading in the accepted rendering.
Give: 53 mmHg
